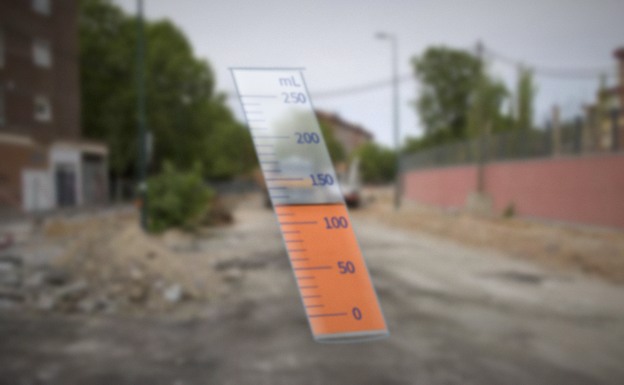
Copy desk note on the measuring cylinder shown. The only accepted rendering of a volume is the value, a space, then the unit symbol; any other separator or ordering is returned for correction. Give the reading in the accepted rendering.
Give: 120 mL
